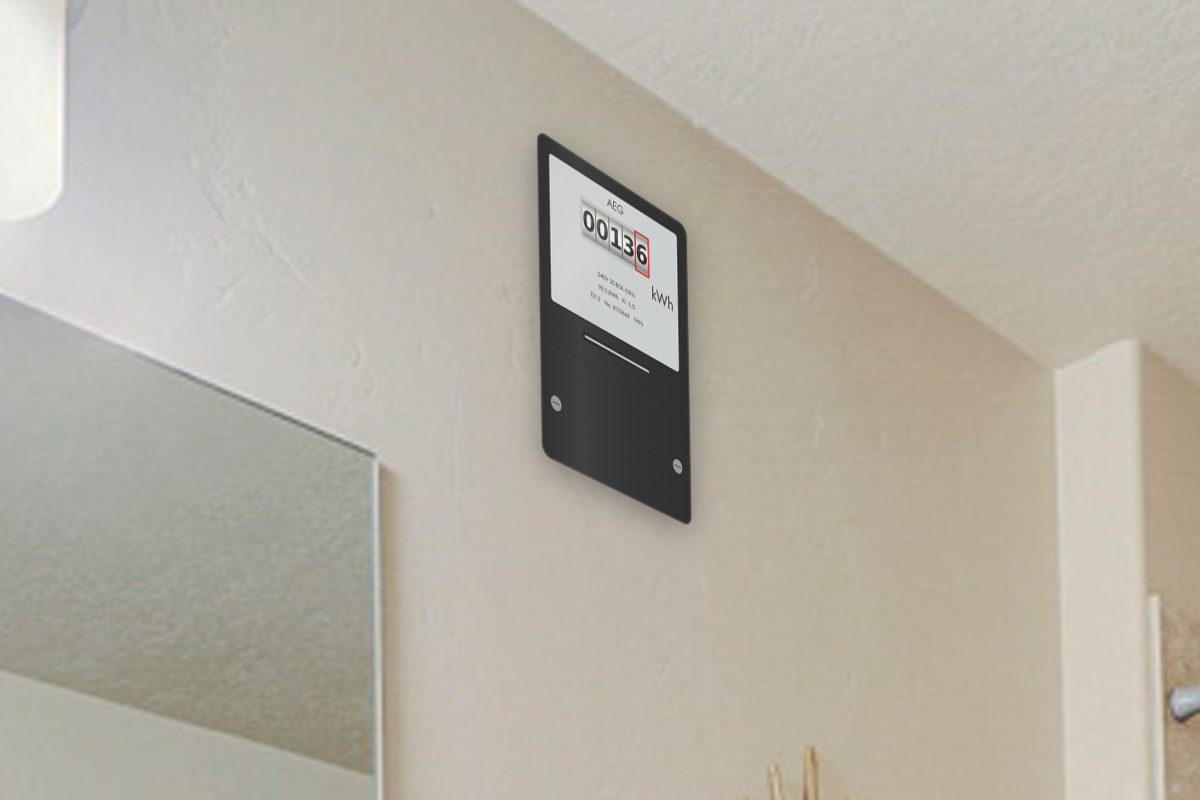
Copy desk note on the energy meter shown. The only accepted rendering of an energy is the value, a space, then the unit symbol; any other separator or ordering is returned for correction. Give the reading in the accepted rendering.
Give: 13.6 kWh
